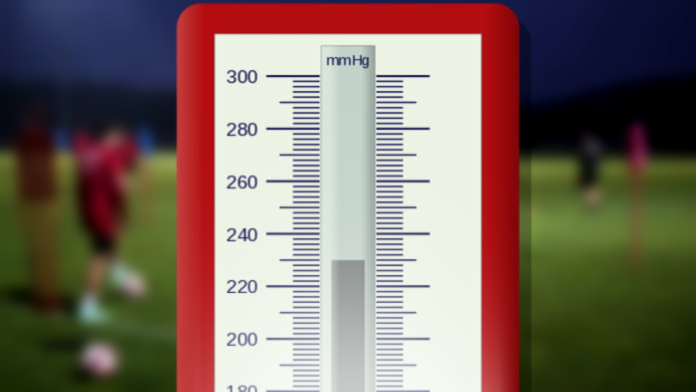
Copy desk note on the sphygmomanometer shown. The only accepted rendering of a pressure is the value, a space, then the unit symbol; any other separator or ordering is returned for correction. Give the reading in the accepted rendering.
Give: 230 mmHg
